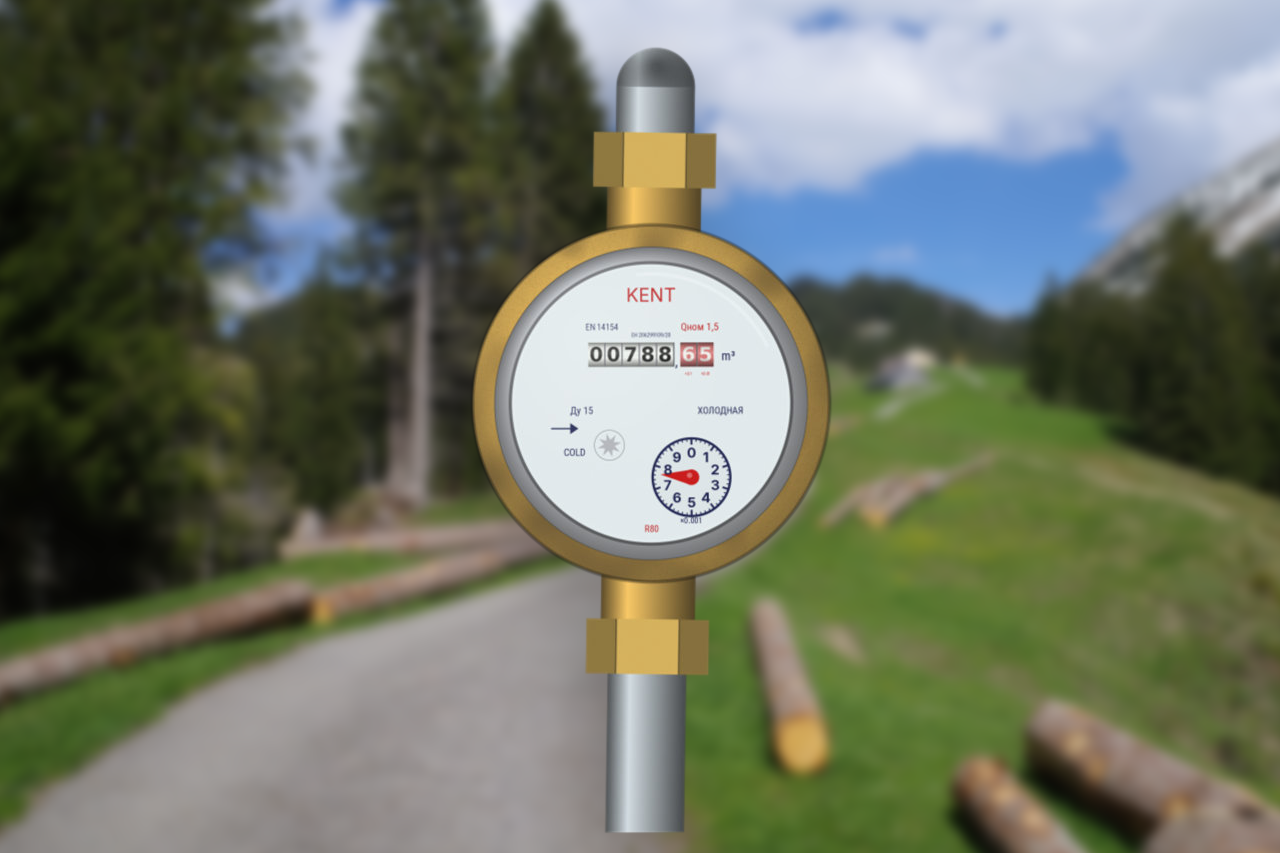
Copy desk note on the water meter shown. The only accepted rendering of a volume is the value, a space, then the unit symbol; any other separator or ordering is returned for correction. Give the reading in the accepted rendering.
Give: 788.657 m³
